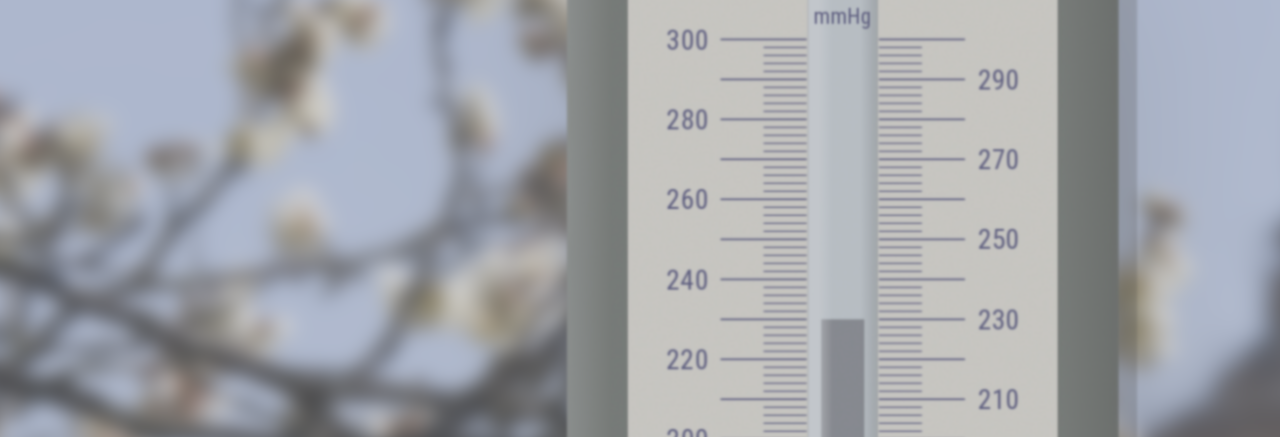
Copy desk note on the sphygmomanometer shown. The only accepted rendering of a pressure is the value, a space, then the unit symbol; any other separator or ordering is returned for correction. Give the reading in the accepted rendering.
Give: 230 mmHg
